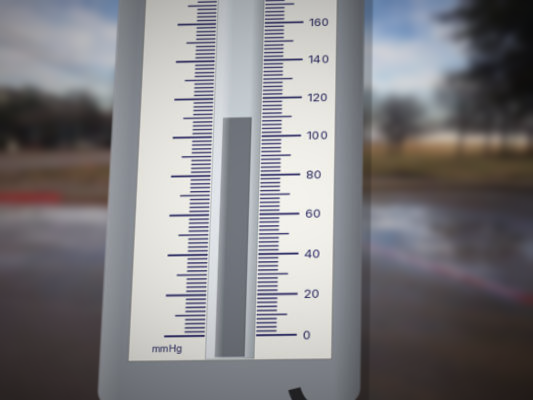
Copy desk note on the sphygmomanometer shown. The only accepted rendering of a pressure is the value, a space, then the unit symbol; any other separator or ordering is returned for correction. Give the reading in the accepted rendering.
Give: 110 mmHg
